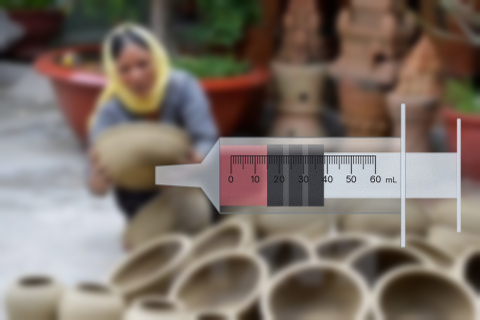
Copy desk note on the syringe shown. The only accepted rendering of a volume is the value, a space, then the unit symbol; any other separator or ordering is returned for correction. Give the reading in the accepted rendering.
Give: 15 mL
